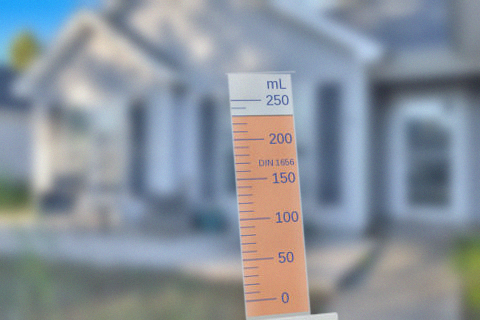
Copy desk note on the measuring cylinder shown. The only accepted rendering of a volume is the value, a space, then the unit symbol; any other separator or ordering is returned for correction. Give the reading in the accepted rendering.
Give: 230 mL
